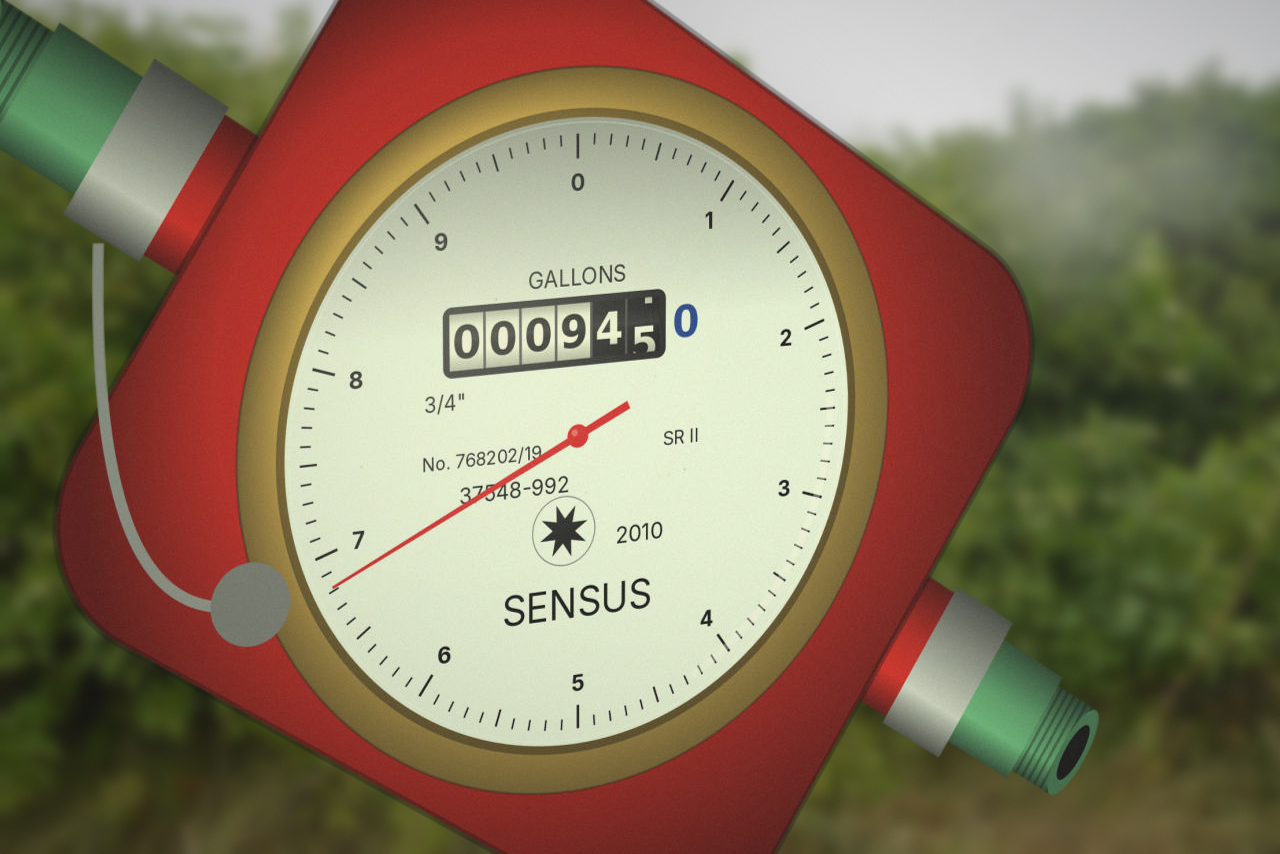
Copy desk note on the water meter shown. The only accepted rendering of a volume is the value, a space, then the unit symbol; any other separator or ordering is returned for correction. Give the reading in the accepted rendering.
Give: 9446.8 gal
